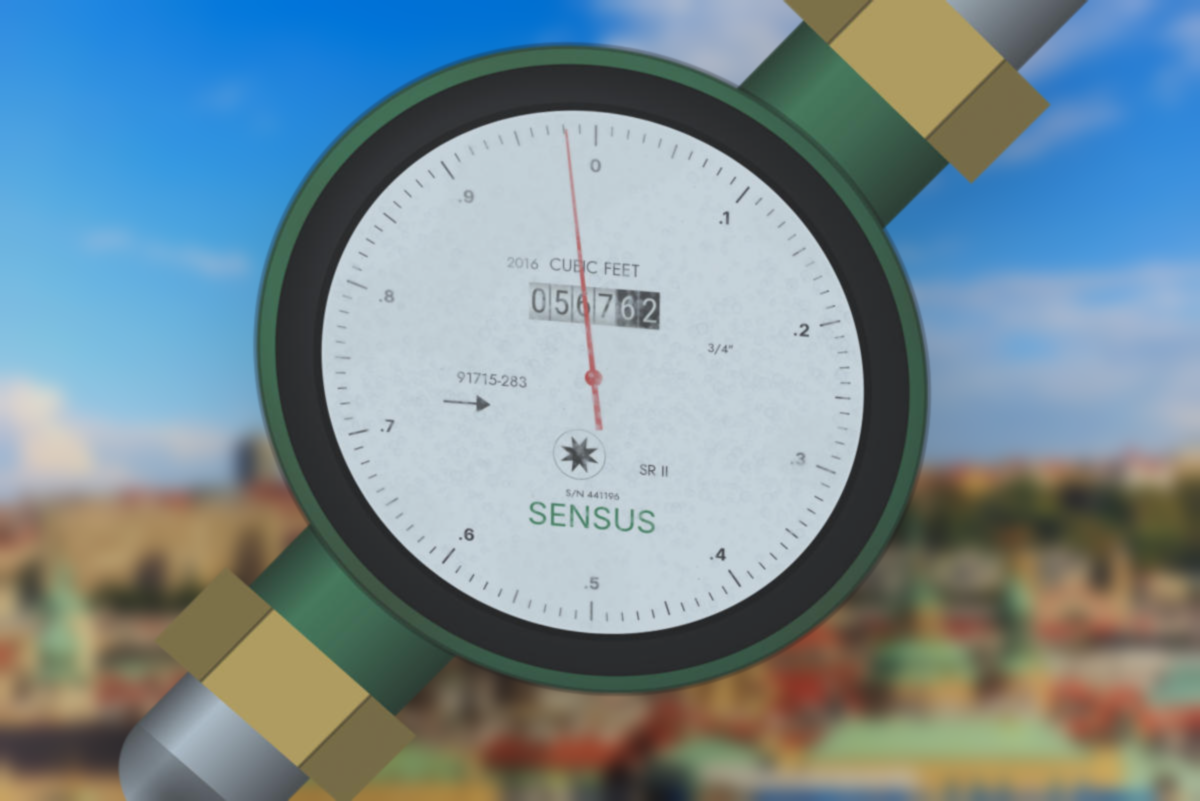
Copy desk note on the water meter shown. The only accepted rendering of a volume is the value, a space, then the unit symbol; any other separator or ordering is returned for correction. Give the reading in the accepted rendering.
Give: 56761.98 ft³
